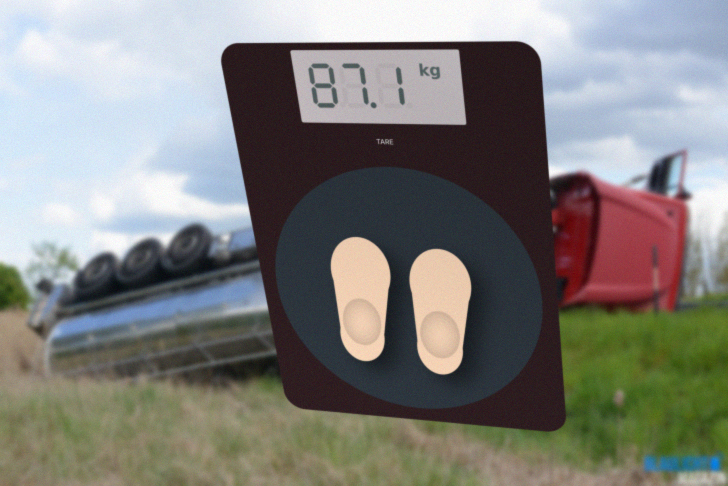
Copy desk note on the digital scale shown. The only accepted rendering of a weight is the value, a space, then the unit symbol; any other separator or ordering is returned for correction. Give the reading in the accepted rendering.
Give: 87.1 kg
